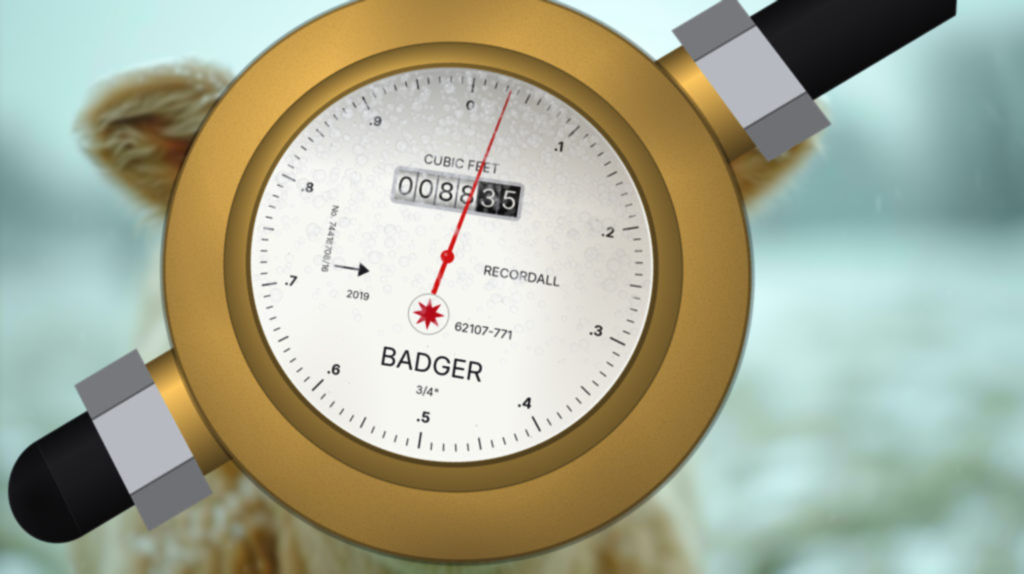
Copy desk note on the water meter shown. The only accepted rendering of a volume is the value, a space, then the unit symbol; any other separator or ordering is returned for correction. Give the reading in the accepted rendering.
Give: 8835.03 ft³
